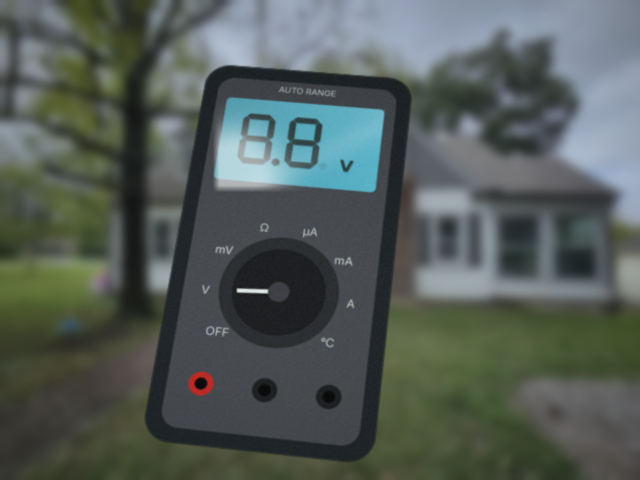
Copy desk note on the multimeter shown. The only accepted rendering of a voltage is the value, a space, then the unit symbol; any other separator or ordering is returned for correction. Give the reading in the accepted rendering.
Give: 8.8 V
